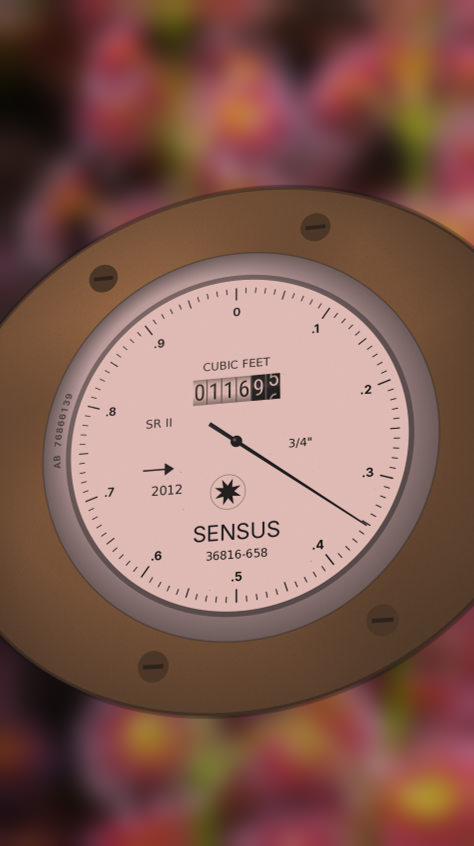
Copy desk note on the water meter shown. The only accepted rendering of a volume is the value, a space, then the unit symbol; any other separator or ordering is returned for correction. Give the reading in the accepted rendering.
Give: 11695.35 ft³
